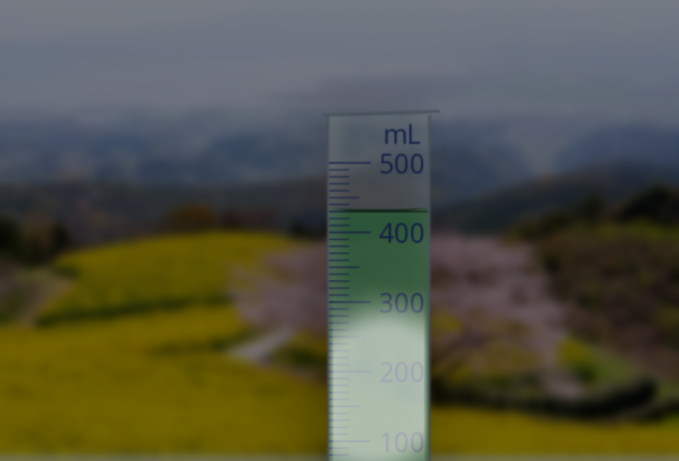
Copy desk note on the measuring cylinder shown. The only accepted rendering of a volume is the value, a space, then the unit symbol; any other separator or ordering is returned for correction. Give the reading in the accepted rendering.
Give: 430 mL
